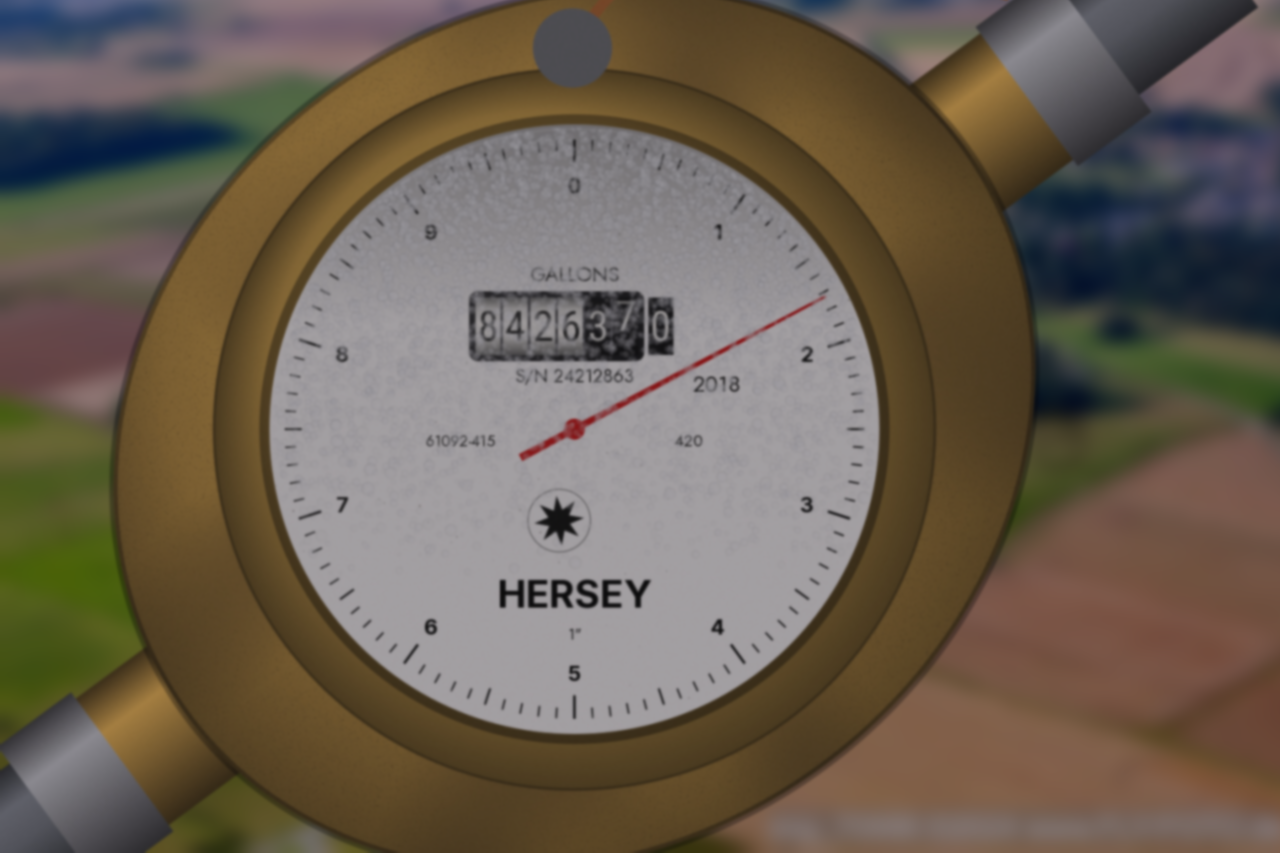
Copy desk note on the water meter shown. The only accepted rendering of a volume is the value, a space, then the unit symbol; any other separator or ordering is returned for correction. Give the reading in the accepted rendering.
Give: 8426371.7 gal
